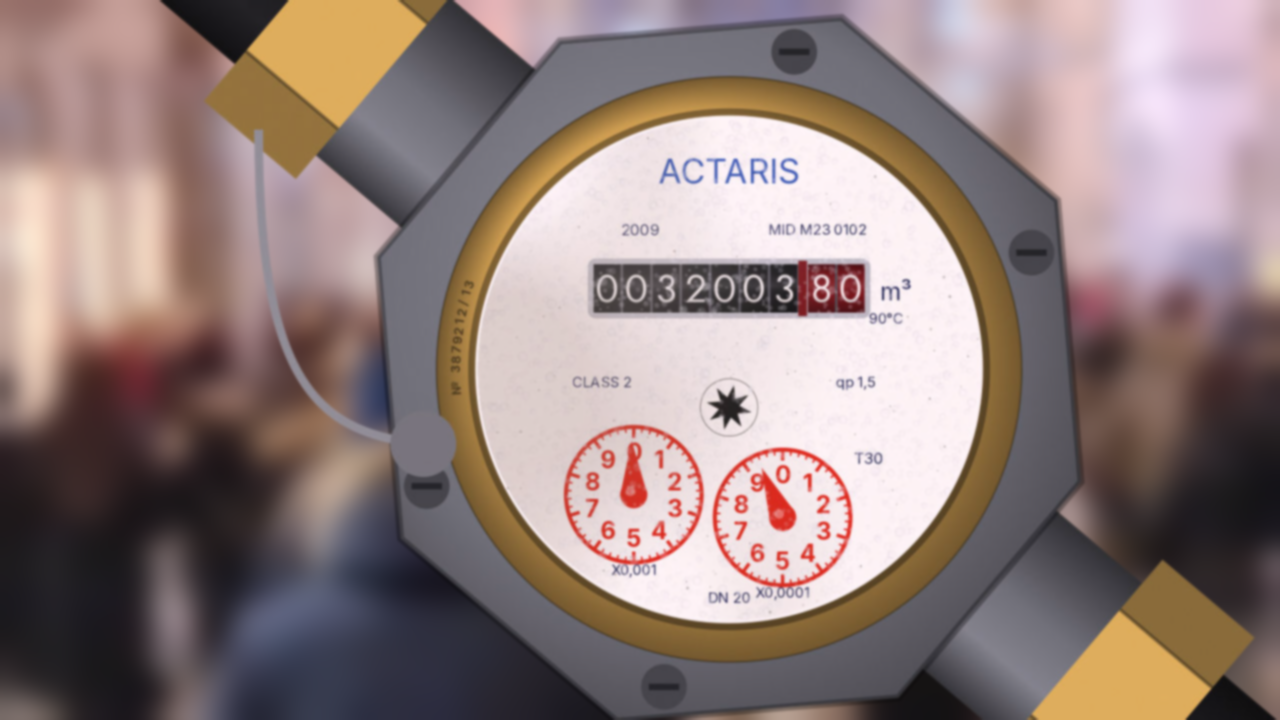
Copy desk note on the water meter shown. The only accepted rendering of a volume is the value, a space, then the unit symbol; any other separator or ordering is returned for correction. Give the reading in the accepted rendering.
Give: 32003.7999 m³
